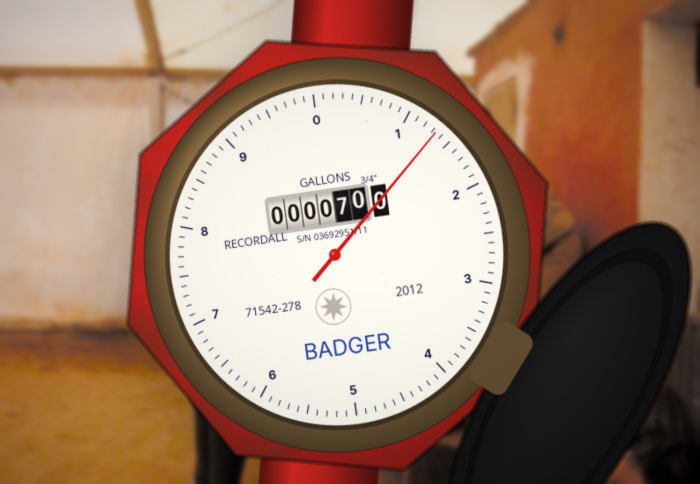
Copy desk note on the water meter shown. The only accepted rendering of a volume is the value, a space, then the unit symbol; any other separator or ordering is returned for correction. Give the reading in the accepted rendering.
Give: 701.3 gal
